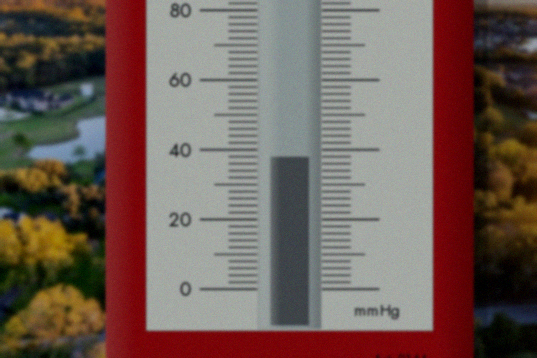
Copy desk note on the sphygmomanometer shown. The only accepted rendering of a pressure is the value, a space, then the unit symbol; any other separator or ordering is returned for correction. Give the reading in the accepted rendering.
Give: 38 mmHg
